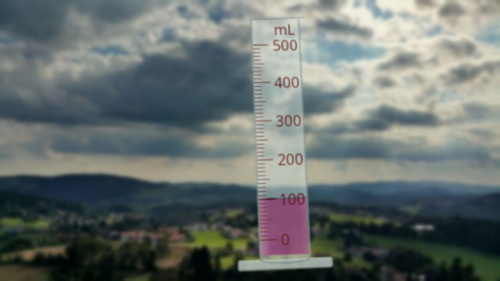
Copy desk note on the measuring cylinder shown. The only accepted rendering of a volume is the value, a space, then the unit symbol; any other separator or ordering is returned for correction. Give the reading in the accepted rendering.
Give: 100 mL
